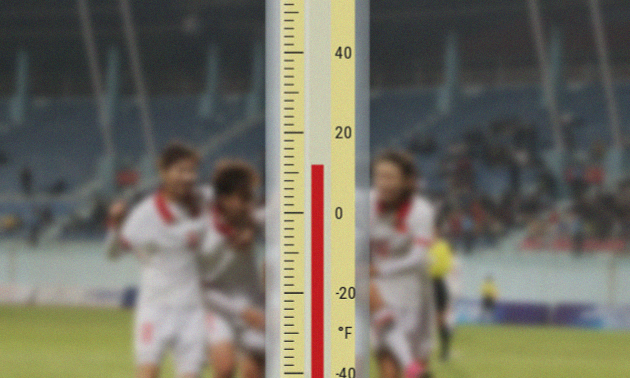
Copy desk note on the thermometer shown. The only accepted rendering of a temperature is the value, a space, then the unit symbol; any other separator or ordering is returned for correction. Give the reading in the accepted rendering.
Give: 12 °F
